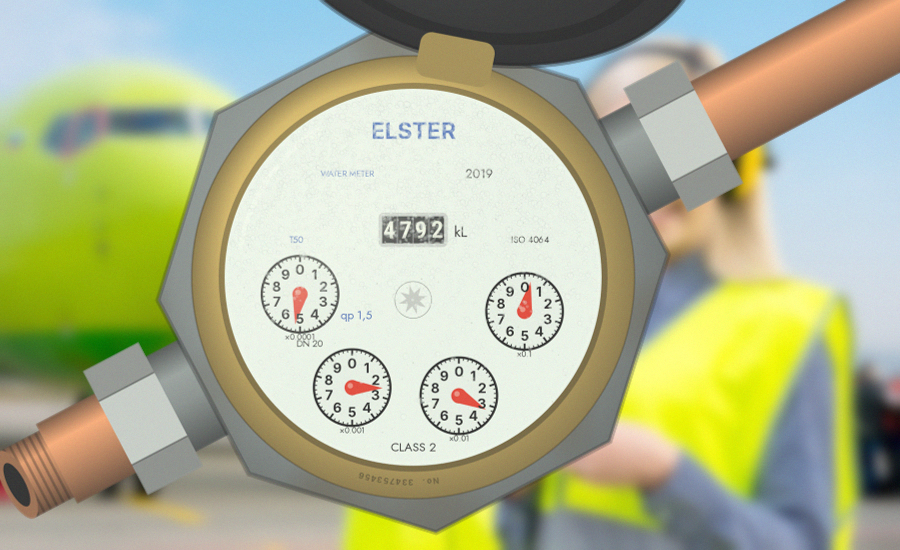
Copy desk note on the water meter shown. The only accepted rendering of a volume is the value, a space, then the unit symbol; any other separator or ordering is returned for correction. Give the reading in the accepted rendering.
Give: 4792.0325 kL
